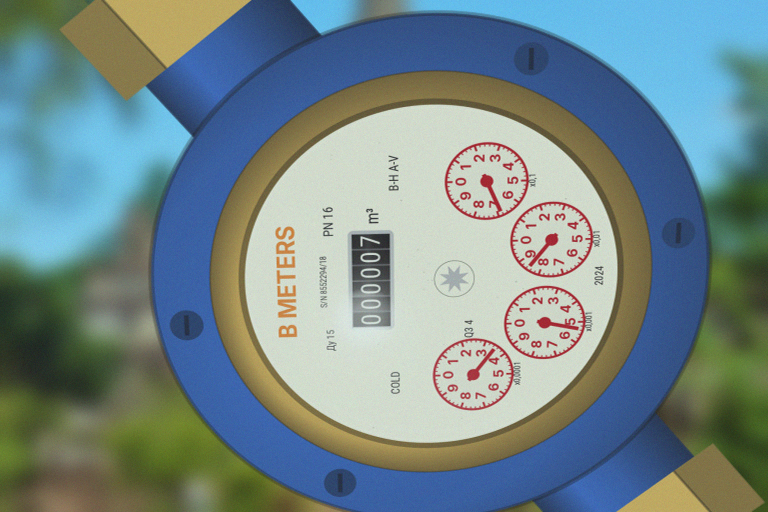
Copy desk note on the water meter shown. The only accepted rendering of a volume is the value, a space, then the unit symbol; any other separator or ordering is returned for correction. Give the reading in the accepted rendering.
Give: 7.6853 m³
